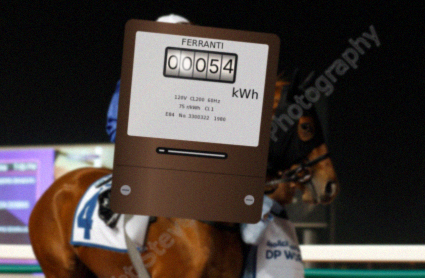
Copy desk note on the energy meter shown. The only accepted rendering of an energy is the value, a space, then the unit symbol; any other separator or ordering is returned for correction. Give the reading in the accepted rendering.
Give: 54 kWh
